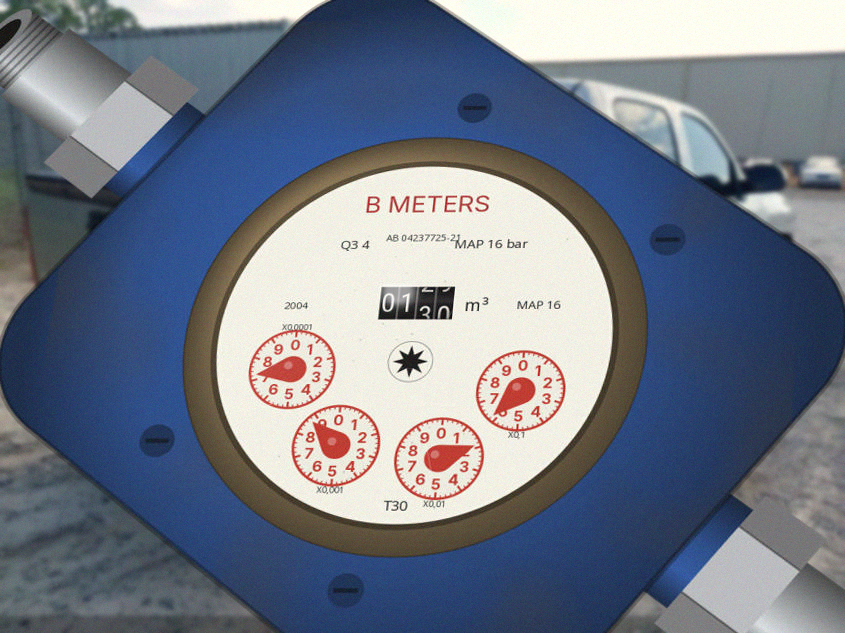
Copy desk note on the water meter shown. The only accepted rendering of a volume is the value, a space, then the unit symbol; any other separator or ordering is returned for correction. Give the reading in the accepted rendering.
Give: 129.6187 m³
